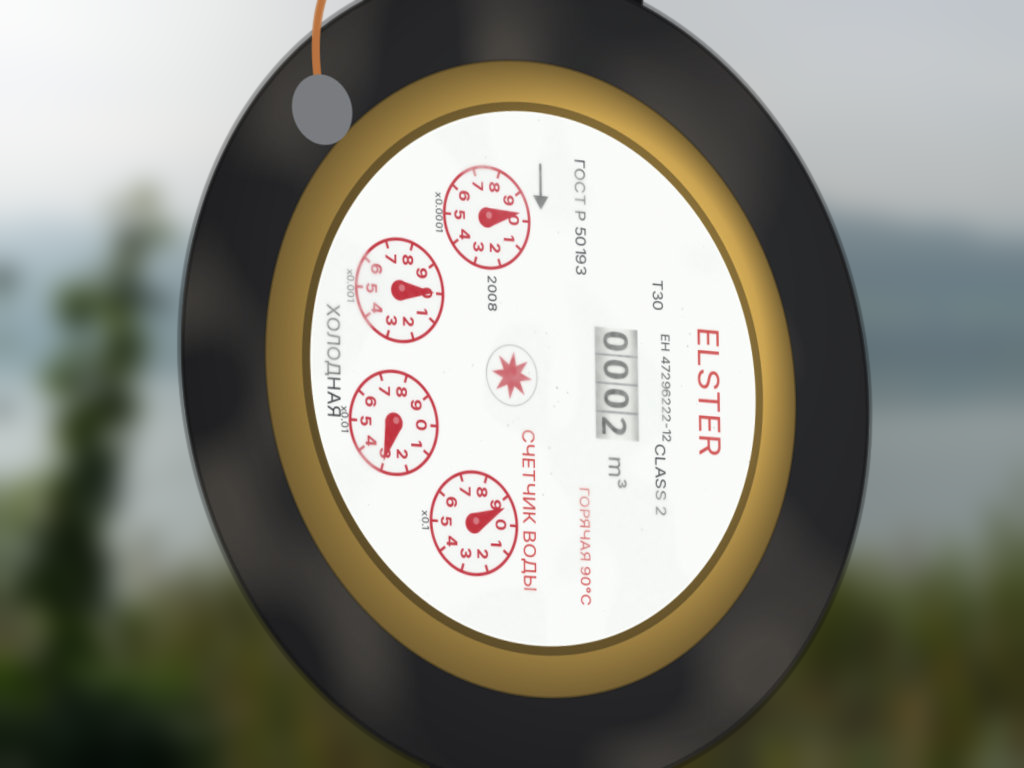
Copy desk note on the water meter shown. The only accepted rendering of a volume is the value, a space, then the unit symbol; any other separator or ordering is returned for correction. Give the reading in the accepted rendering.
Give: 1.9299 m³
